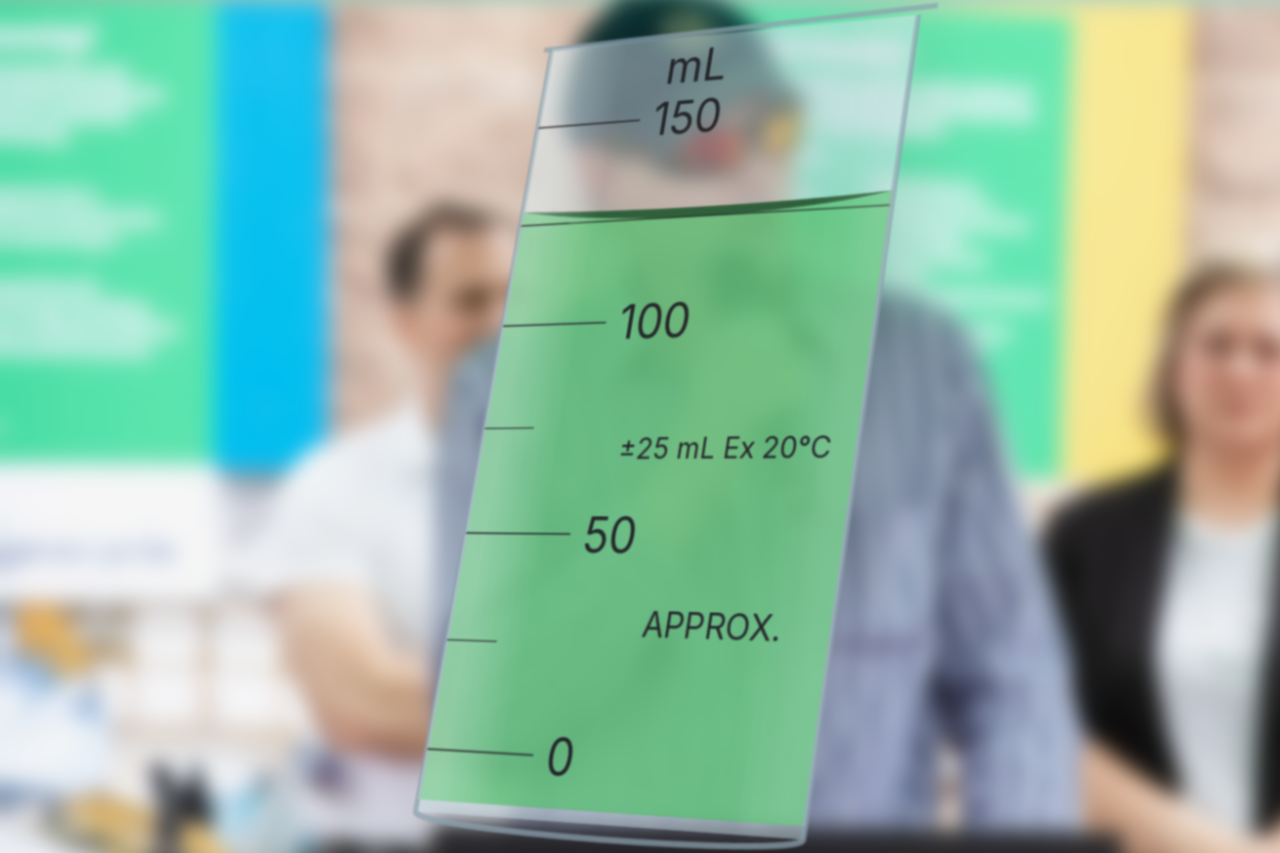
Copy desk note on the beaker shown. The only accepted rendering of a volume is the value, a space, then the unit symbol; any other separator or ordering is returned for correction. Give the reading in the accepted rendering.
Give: 125 mL
